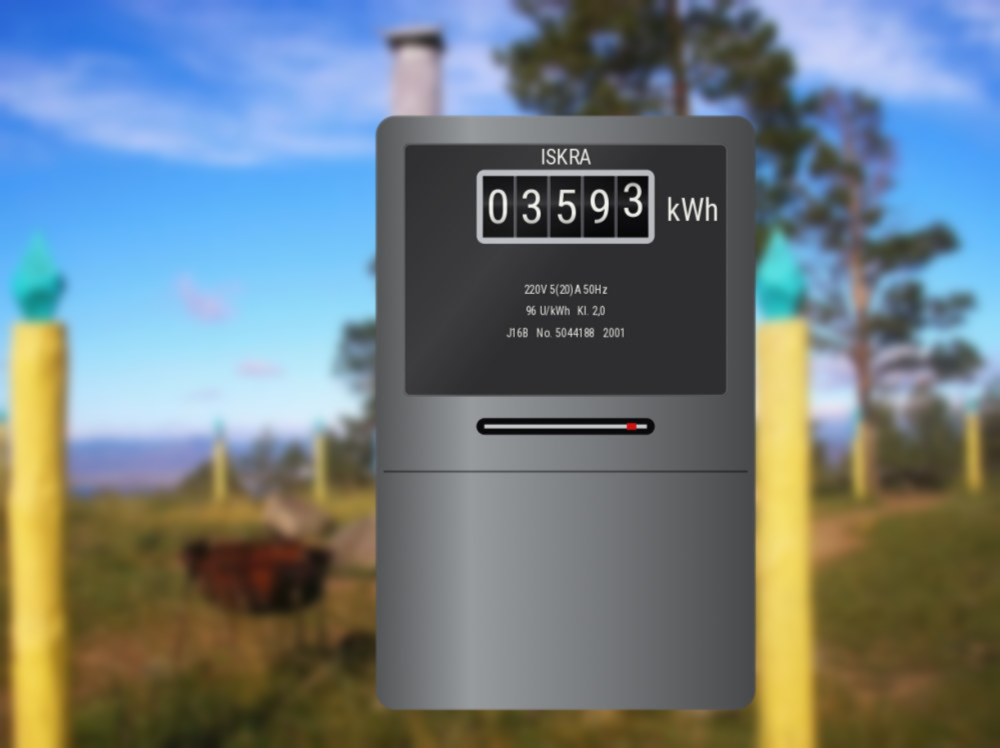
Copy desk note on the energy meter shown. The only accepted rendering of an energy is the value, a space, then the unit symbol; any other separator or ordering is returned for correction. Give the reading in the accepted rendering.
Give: 3593 kWh
